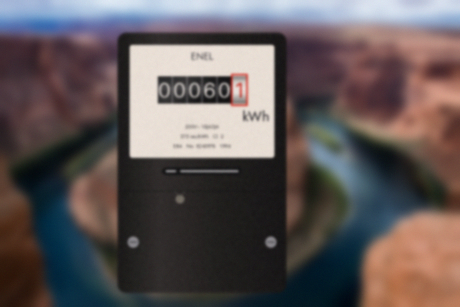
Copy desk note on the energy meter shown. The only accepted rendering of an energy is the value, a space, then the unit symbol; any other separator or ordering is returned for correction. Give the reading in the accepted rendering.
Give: 60.1 kWh
